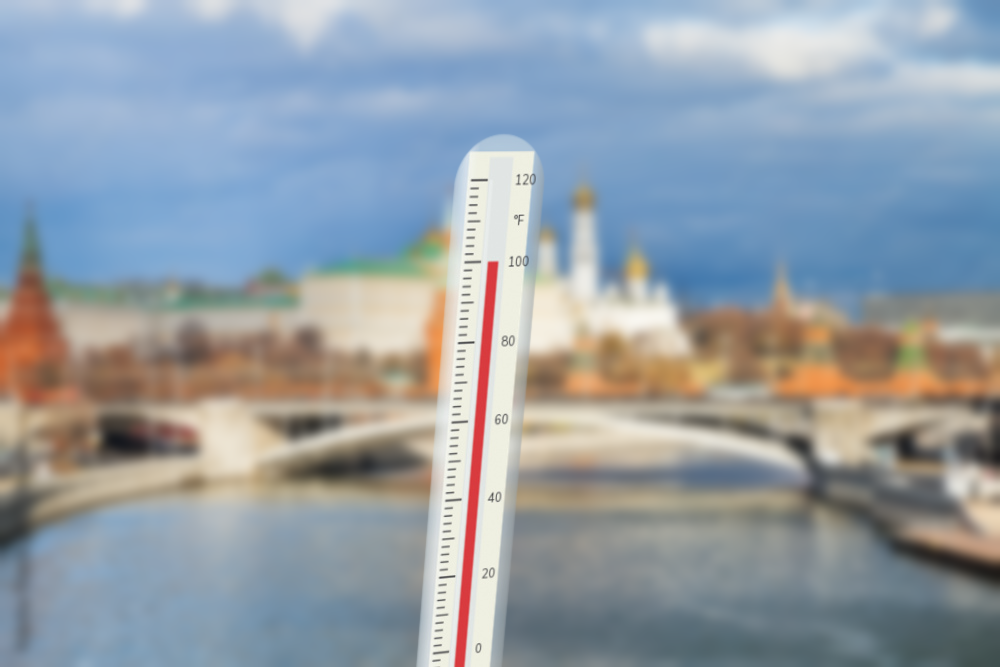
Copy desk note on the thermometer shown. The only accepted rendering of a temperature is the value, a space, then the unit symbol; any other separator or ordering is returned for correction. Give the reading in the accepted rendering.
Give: 100 °F
